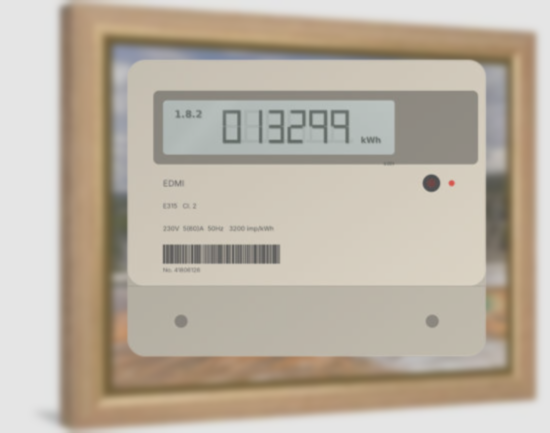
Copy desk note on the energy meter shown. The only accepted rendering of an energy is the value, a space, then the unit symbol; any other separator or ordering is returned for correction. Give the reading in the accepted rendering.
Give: 13299 kWh
